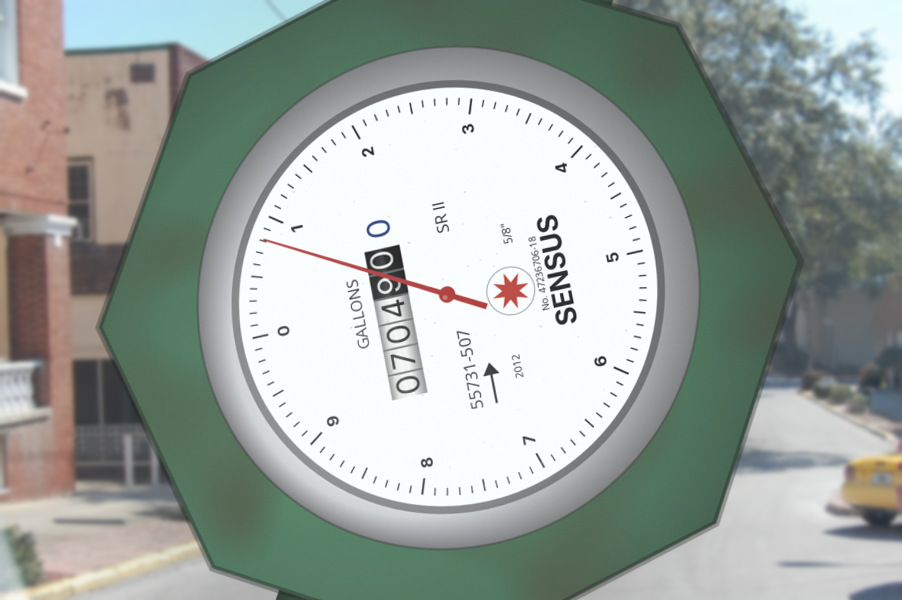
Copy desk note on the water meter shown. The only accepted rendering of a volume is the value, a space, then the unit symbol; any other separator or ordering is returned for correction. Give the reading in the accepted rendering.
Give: 704900.8 gal
